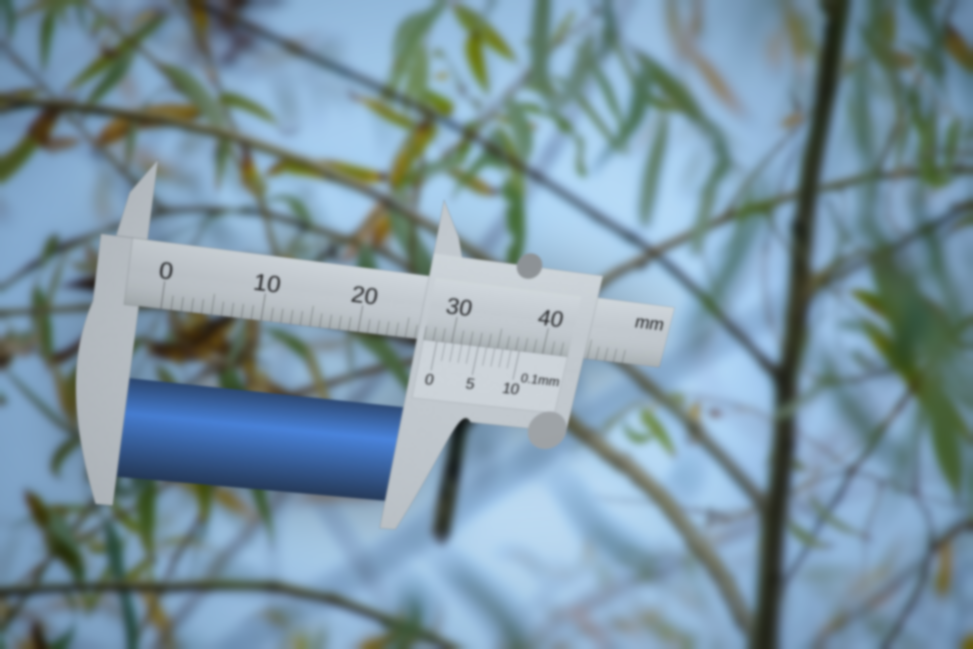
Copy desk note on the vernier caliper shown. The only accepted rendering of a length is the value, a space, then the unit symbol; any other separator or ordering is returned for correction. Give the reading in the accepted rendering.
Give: 28.4 mm
